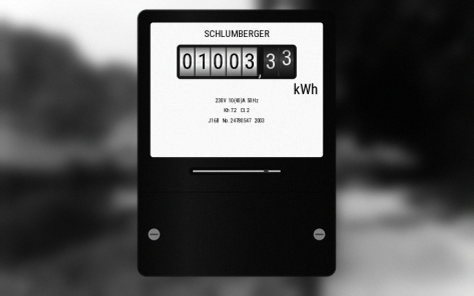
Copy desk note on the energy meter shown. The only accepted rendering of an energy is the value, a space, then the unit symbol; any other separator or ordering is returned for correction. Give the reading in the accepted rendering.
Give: 1003.33 kWh
